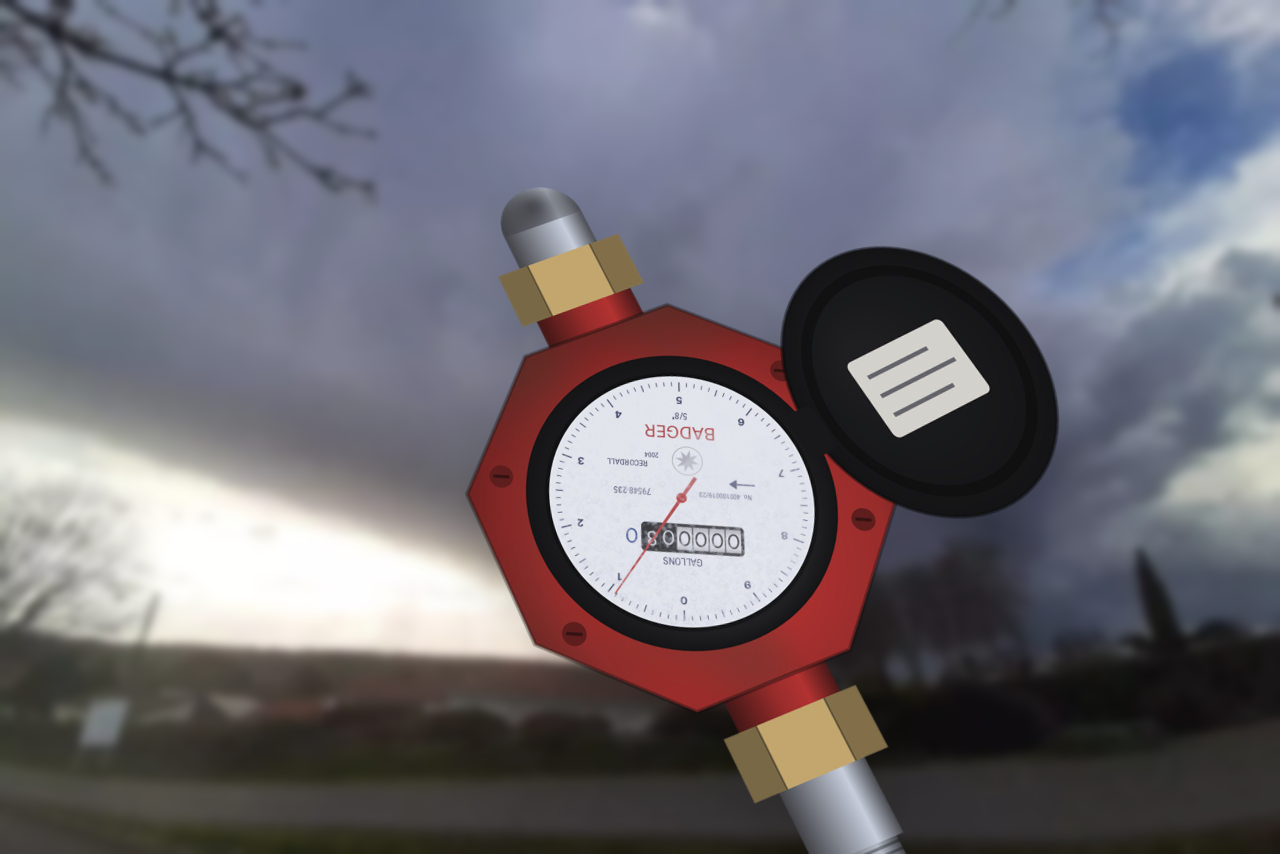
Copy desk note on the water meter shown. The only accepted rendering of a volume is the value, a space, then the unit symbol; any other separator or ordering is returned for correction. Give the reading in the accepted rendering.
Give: 80.9 gal
